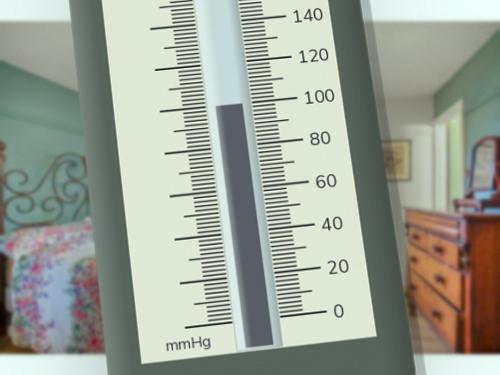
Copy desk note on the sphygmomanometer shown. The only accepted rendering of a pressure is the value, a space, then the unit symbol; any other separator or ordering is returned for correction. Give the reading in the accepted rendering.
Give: 100 mmHg
